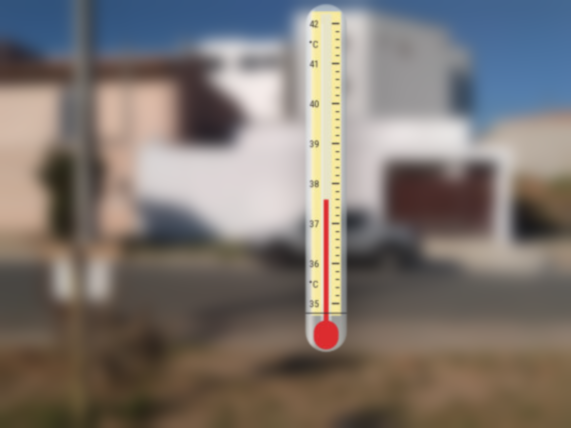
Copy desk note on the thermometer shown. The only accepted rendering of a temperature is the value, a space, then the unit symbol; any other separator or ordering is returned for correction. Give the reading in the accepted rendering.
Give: 37.6 °C
